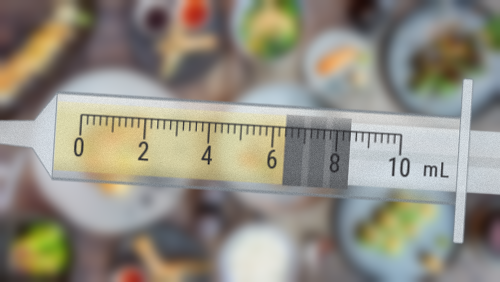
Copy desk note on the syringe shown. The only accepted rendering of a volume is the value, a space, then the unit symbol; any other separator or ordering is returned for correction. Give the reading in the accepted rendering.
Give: 6.4 mL
